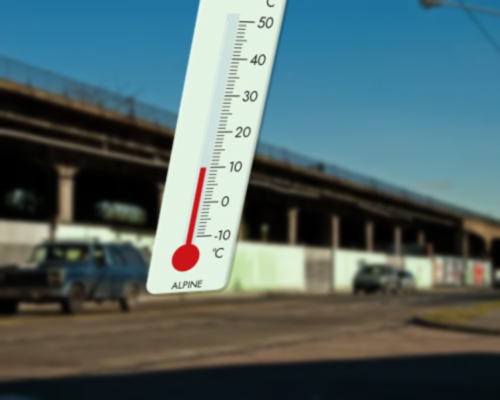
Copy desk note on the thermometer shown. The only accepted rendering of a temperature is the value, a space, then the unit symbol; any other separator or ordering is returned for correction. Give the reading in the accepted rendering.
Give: 10 °C
